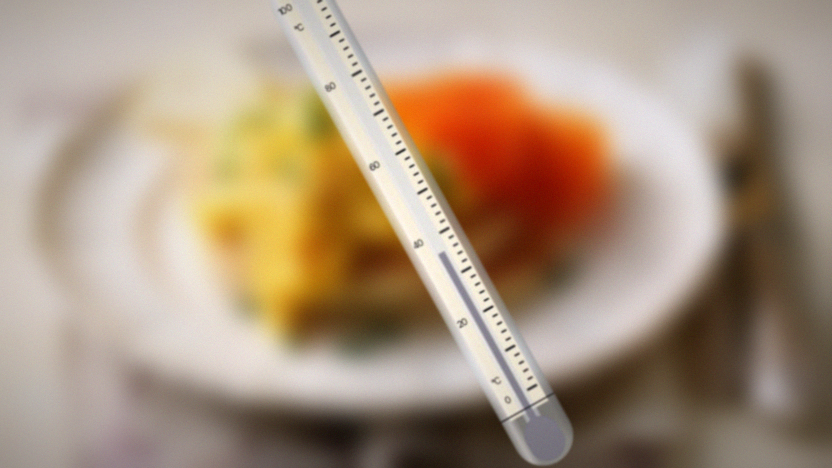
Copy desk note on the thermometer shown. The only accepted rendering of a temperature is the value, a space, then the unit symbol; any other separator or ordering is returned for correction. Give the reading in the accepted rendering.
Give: 36 °C
